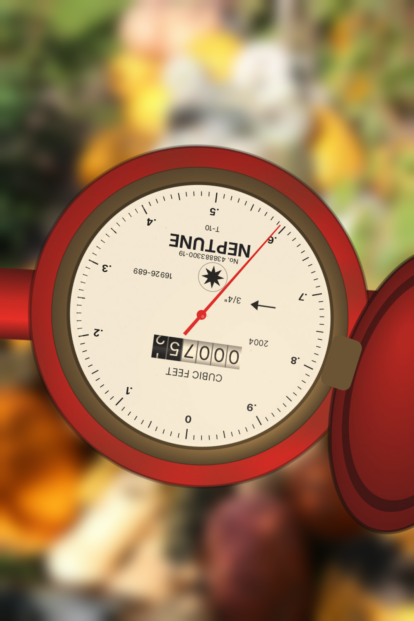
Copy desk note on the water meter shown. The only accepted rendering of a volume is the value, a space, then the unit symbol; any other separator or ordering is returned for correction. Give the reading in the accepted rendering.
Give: 751.59 ft³
